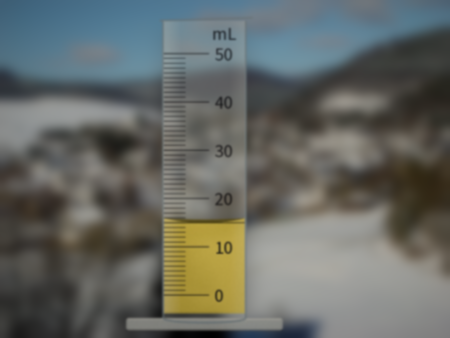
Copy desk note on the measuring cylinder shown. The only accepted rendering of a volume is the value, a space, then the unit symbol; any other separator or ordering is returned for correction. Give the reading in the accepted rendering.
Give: 15 mL
